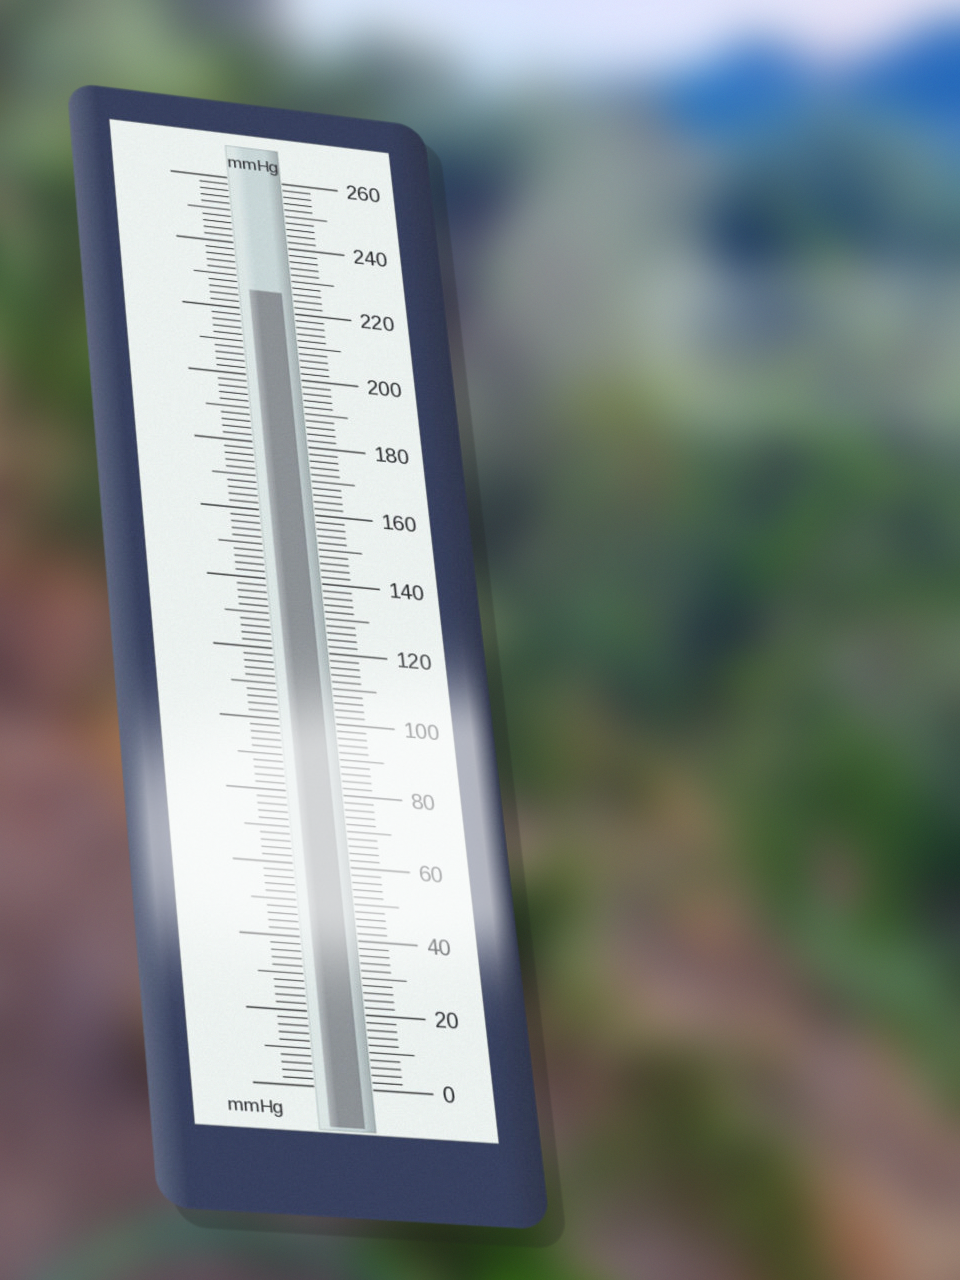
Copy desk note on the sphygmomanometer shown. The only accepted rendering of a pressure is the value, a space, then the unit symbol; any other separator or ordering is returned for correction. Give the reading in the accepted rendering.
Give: 226 mmHg
